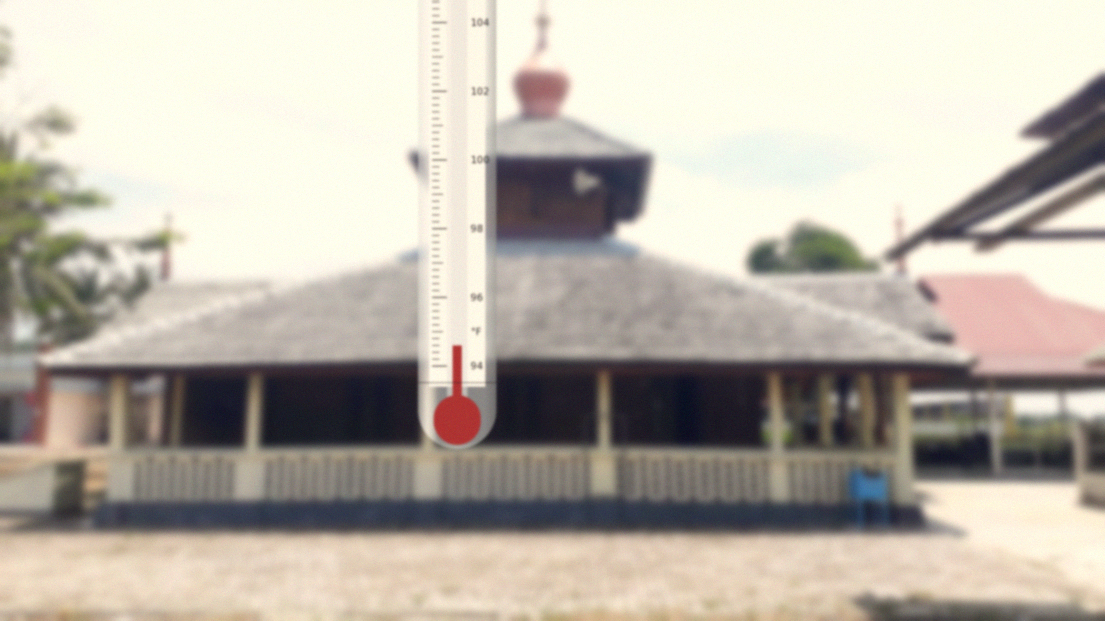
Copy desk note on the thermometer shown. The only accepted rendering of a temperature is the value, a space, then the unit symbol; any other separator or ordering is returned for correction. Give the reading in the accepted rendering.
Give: 94.6 °F
